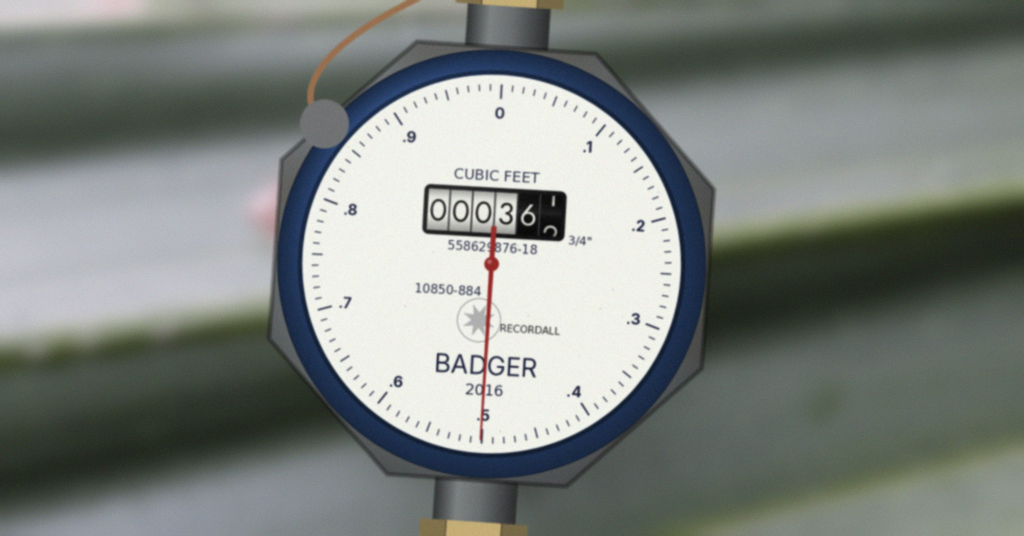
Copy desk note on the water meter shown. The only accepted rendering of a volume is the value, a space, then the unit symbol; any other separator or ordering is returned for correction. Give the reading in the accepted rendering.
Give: 361.50 ft³
